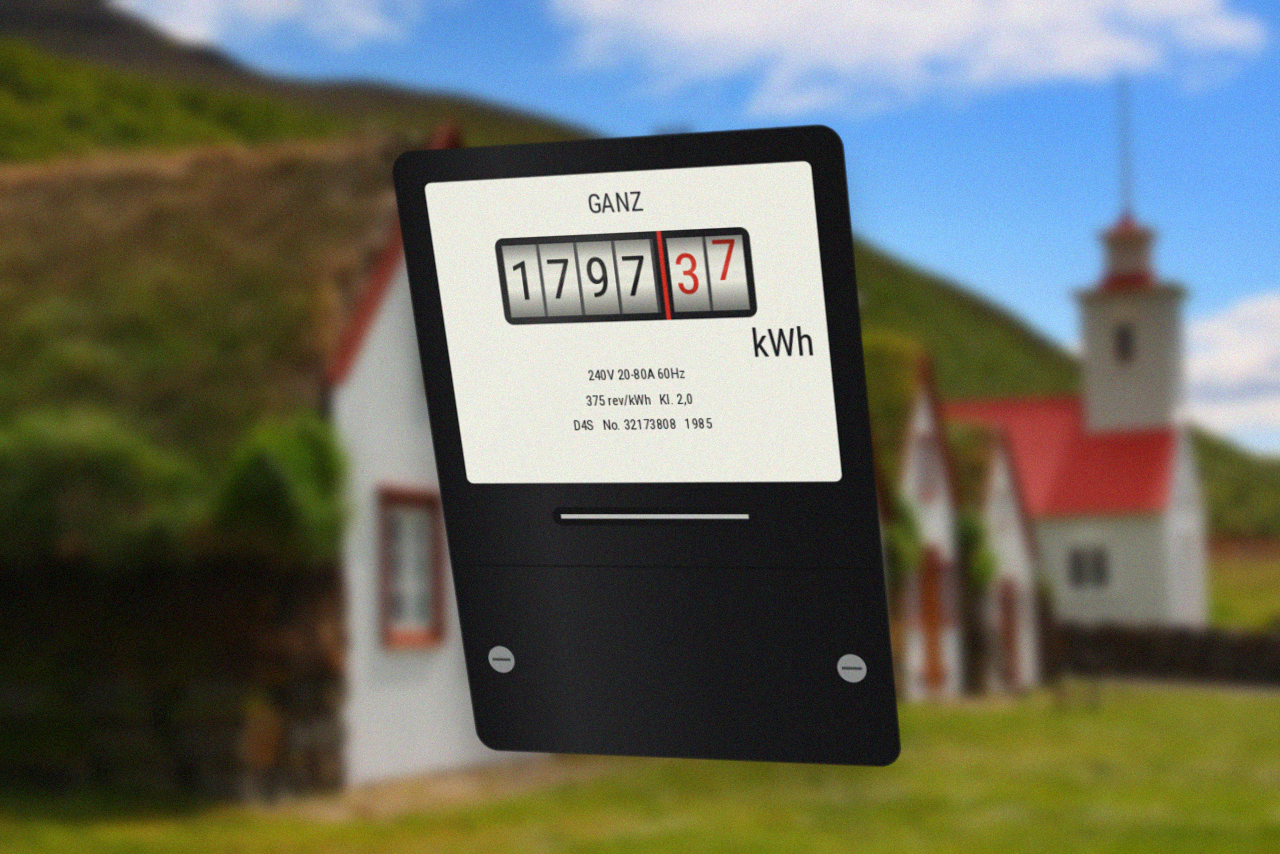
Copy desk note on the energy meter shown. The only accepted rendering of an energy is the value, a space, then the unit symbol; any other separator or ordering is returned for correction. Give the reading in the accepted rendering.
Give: 1797.37 kWh
